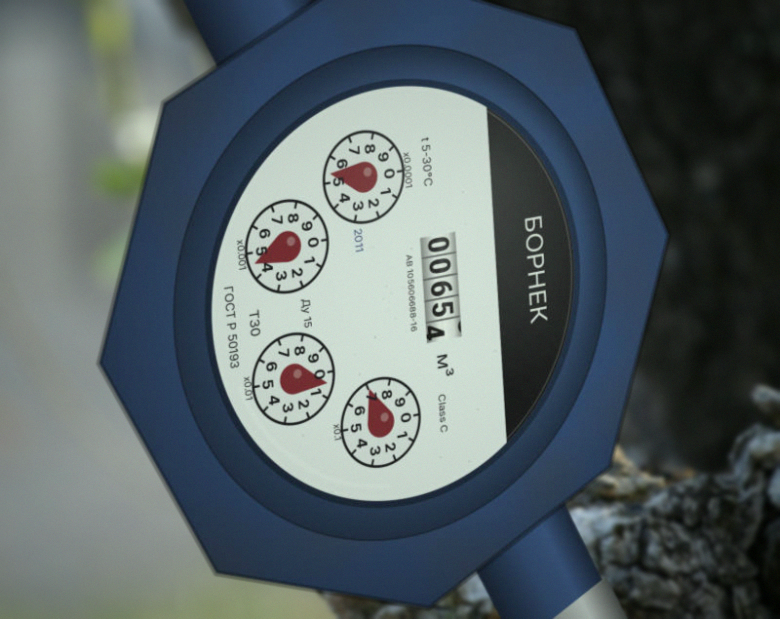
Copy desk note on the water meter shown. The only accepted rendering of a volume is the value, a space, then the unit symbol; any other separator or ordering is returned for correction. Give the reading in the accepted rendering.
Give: 653.7045 m³
